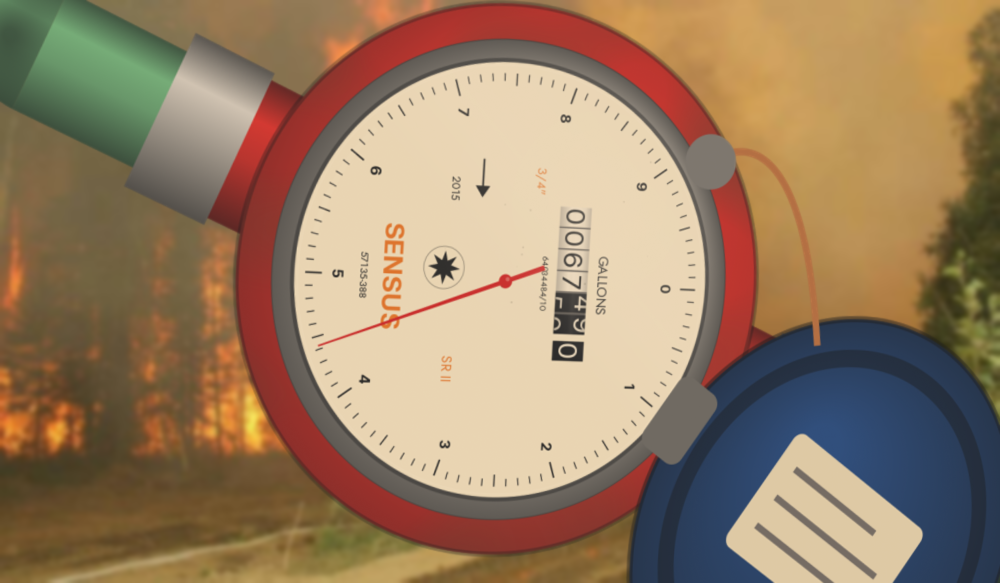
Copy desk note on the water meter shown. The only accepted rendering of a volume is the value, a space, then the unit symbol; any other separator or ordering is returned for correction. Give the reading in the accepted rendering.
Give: 67494.4 gal
